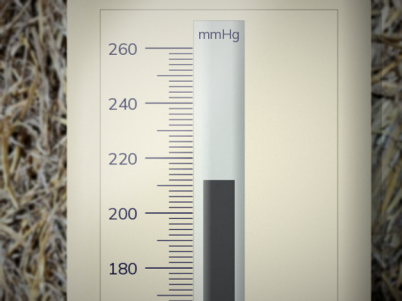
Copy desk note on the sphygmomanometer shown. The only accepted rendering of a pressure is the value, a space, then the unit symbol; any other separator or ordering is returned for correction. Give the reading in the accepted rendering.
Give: 212 mmHg
